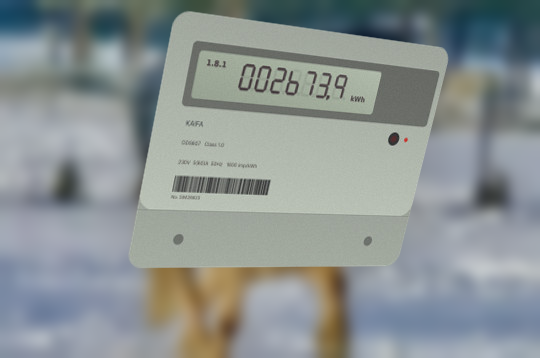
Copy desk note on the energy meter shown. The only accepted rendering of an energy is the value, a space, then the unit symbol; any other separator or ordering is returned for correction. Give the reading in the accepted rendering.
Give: 2673.9 kWh
